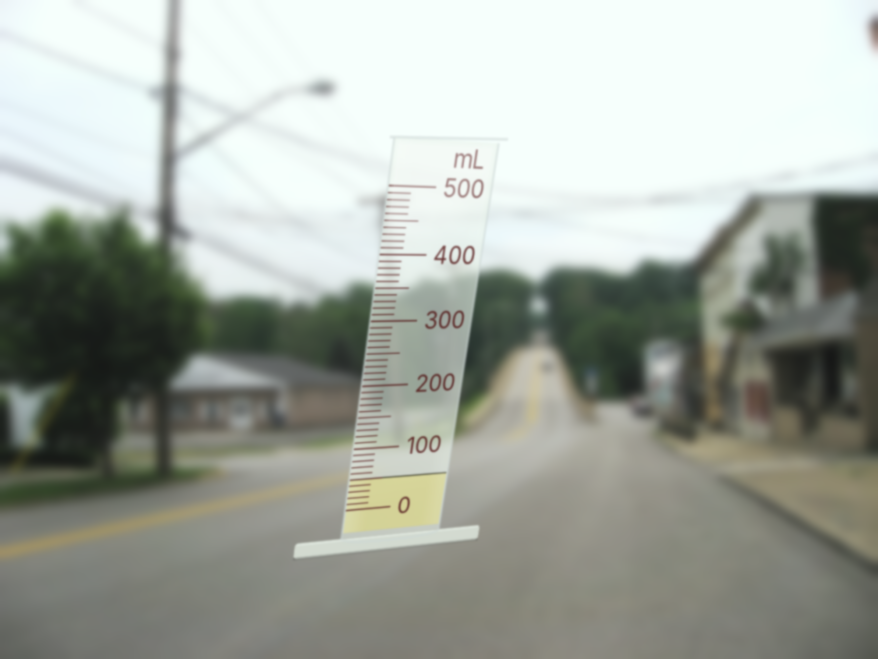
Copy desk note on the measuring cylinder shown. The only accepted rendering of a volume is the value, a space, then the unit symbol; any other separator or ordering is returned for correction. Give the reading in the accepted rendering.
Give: 50 mL
